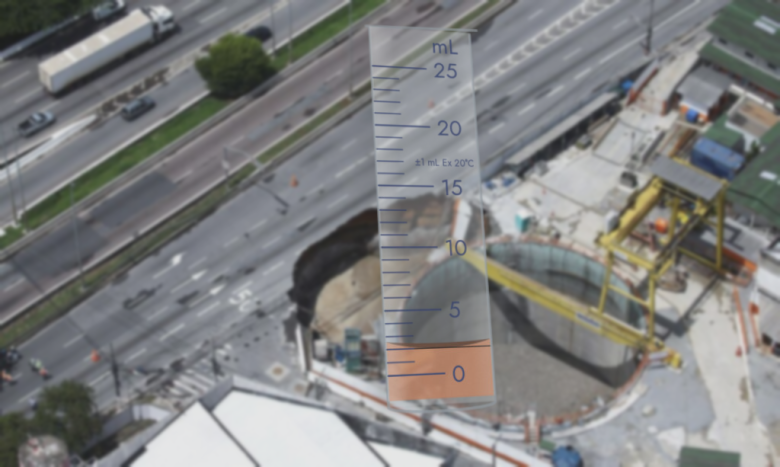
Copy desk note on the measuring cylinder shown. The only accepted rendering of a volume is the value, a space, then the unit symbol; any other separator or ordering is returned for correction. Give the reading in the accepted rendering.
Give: 2 mL
